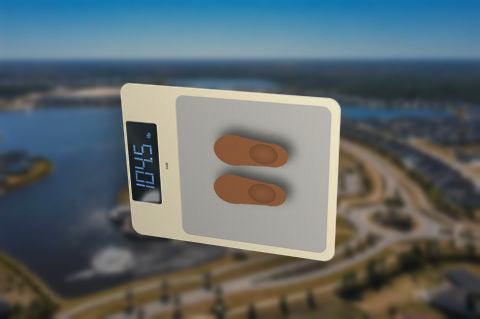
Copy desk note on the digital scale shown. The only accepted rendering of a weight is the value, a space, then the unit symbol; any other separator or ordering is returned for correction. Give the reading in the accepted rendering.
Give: 104.5 lb
